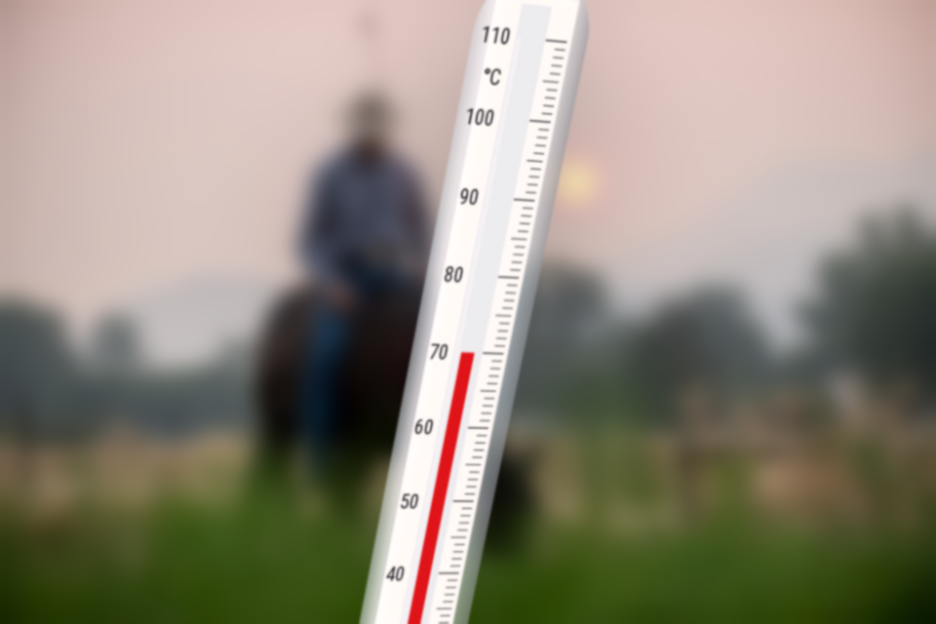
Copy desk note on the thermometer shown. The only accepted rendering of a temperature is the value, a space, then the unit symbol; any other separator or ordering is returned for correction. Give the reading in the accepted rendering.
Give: 70 °C
